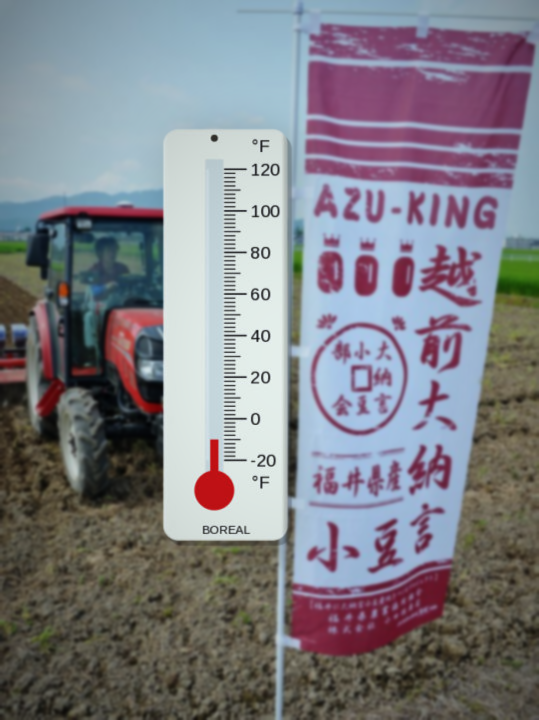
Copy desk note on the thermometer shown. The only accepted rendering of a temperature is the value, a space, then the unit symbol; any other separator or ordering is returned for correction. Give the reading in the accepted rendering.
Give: -10 °F
